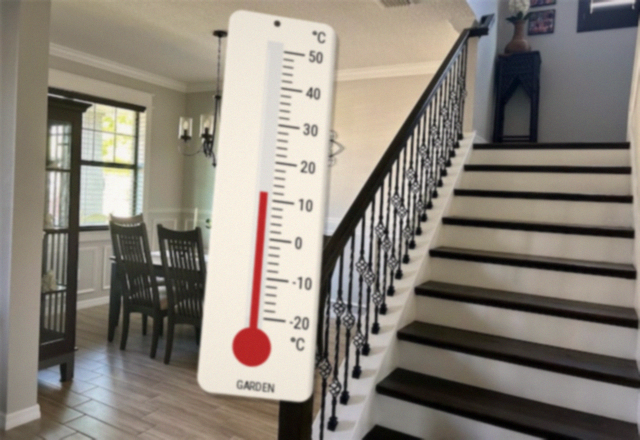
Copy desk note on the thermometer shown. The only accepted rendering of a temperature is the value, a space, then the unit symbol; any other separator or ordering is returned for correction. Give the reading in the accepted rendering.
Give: 12 °C
